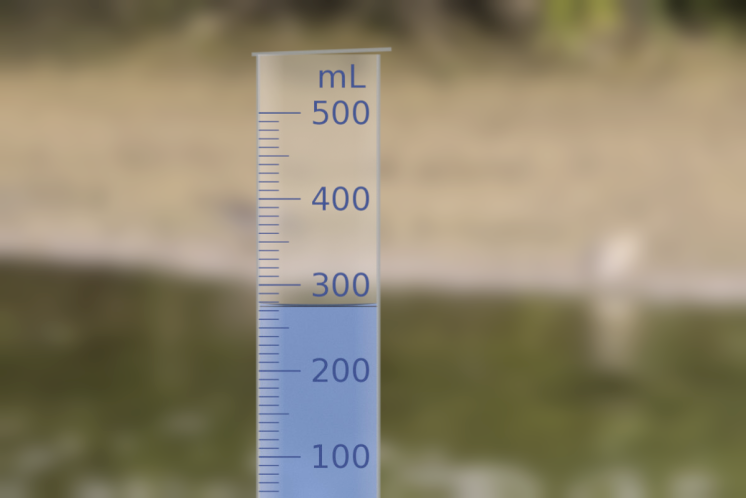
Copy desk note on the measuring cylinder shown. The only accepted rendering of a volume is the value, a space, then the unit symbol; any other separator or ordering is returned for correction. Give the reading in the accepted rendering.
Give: 275 mL
